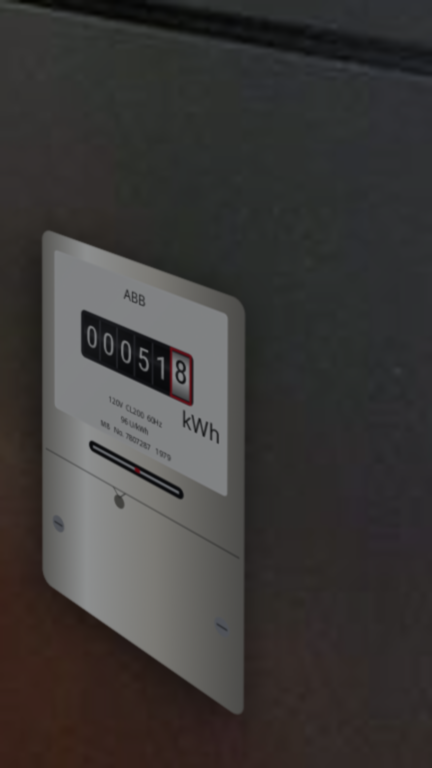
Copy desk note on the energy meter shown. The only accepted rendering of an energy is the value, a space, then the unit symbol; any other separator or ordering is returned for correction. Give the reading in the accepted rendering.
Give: 51.8 kWh
